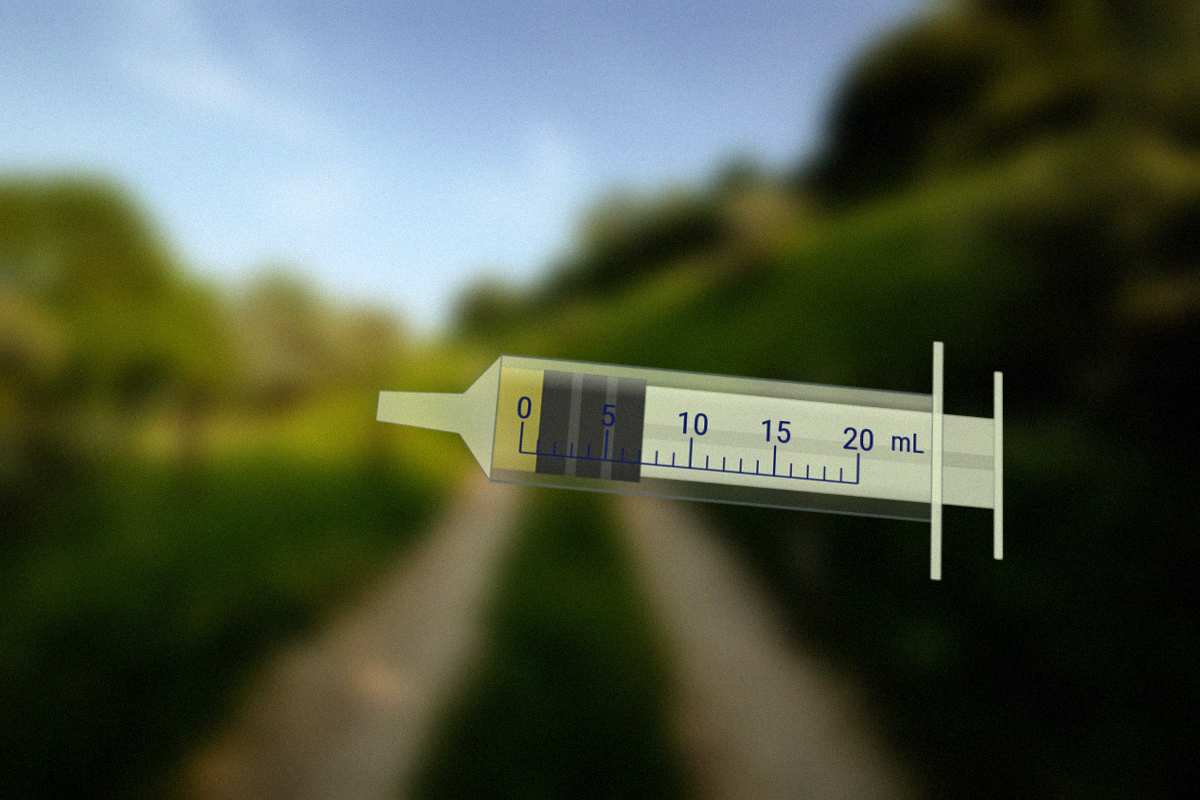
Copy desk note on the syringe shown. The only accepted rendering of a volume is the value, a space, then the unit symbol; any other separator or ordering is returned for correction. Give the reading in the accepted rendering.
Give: 1 mL
